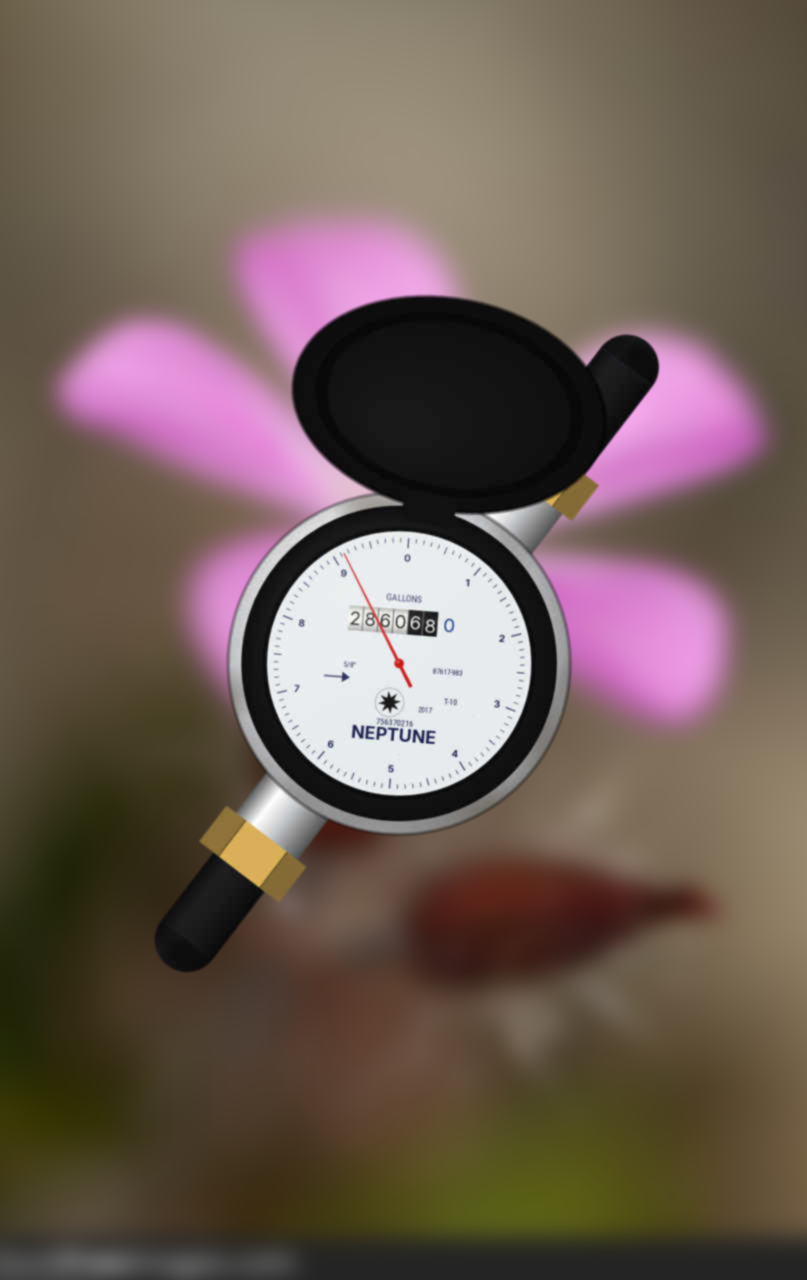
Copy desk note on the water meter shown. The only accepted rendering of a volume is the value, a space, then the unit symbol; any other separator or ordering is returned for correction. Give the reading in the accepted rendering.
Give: 2860679.1 gal
